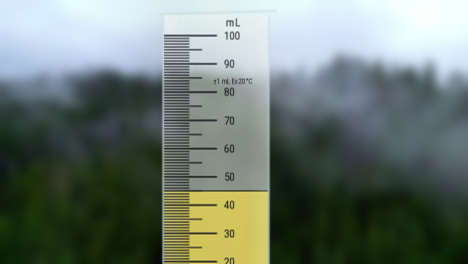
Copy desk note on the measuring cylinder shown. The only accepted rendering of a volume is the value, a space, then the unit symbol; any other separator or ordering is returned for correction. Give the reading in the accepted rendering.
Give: 45 mL
